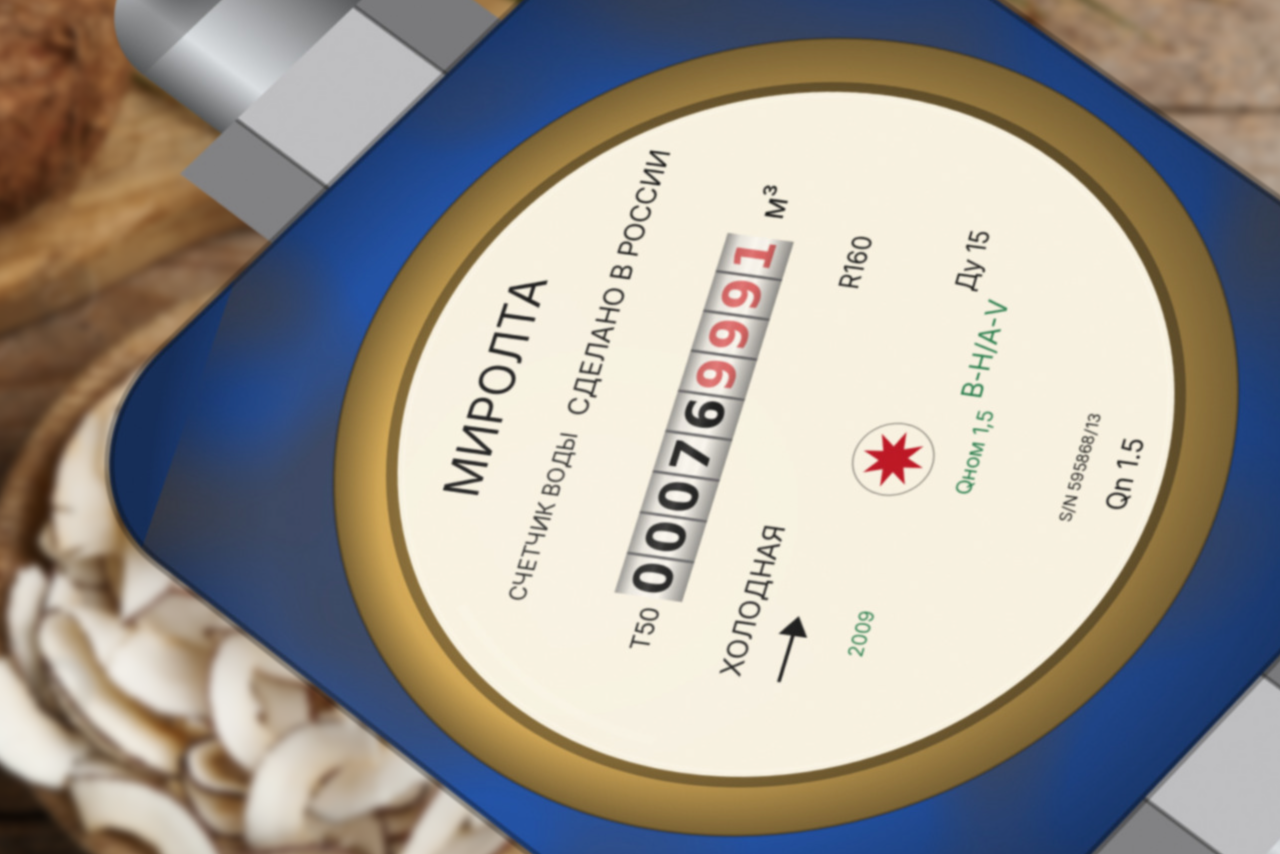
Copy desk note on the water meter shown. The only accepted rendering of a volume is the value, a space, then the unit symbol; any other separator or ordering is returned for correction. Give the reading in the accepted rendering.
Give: 76.9991 m³
